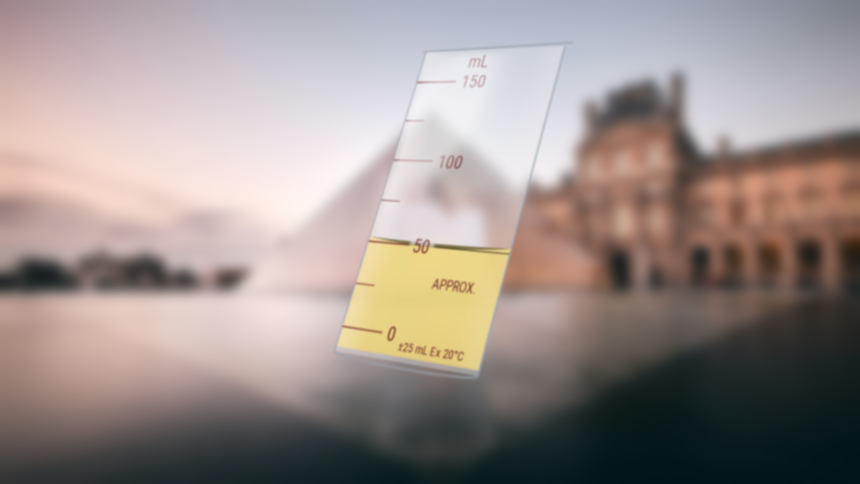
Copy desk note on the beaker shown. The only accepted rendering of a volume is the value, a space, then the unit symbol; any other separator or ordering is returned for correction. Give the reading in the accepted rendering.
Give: 50 mL
